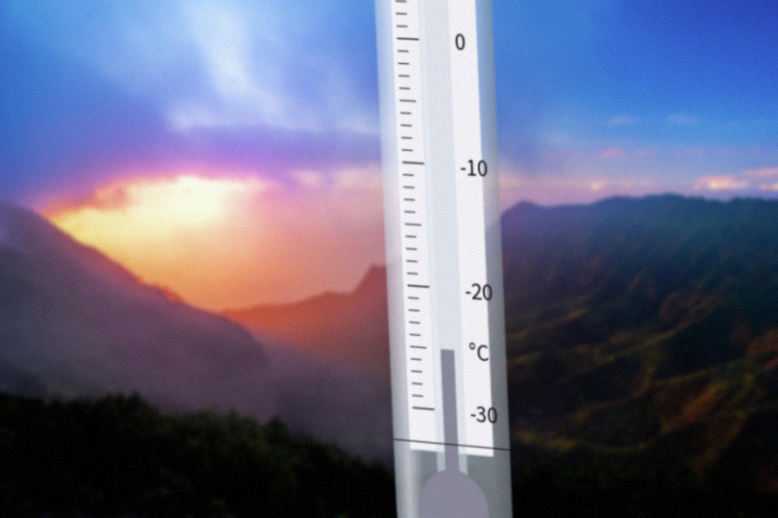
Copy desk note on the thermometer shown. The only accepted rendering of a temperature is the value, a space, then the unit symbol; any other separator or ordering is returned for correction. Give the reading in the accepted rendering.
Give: -25 °C
